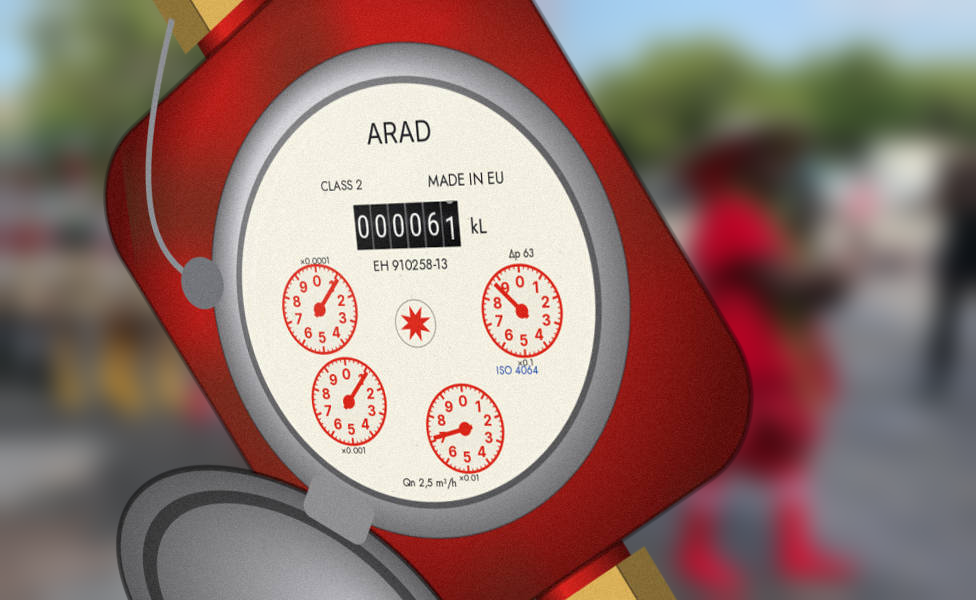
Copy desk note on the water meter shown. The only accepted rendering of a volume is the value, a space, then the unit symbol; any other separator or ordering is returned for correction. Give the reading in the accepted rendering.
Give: 60.8711 kL
